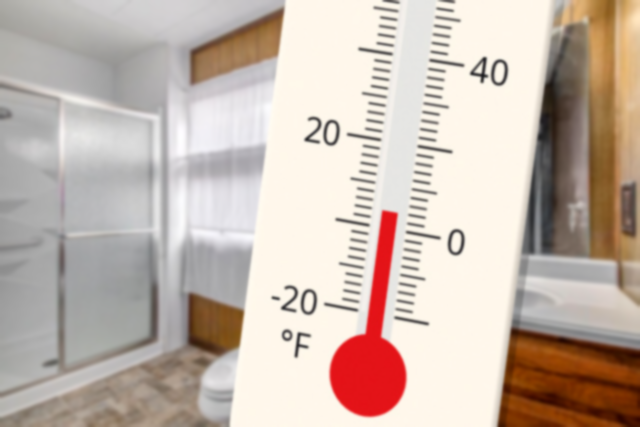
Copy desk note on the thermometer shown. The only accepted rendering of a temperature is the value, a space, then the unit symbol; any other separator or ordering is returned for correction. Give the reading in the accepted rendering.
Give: 4 °F
